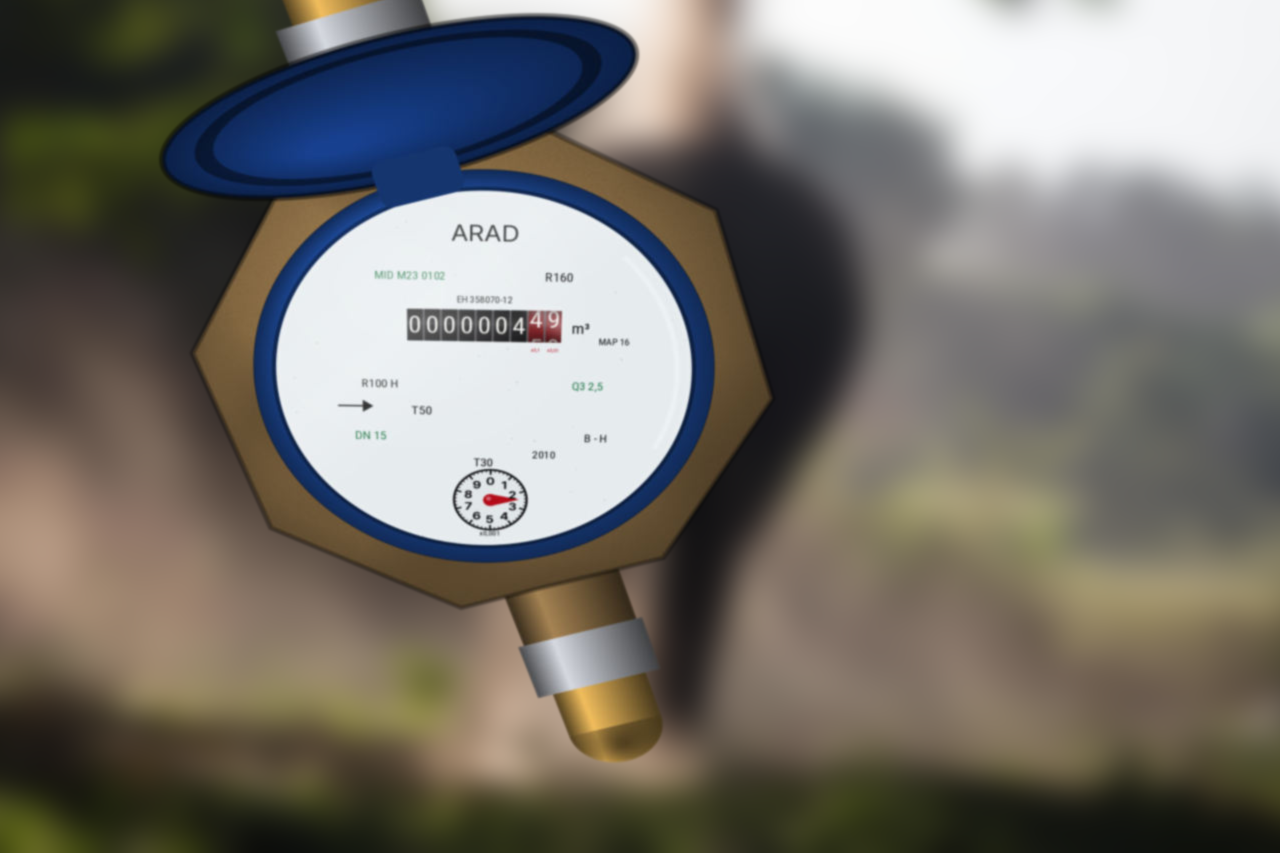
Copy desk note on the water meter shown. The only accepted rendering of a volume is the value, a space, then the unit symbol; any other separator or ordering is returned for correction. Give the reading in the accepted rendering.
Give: 4.492 m³
